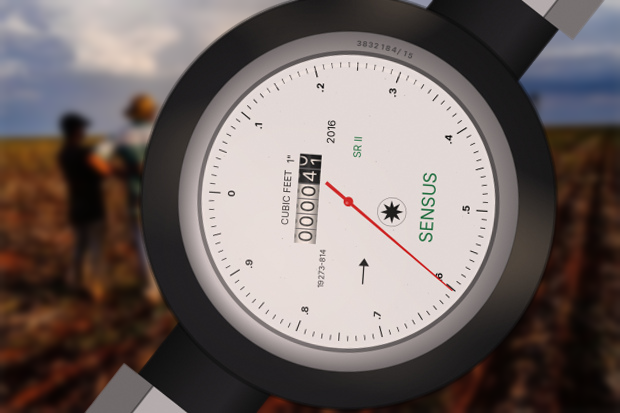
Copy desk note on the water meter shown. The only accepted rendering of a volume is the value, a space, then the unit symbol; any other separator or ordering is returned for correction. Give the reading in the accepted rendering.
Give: 40.60 ft³
